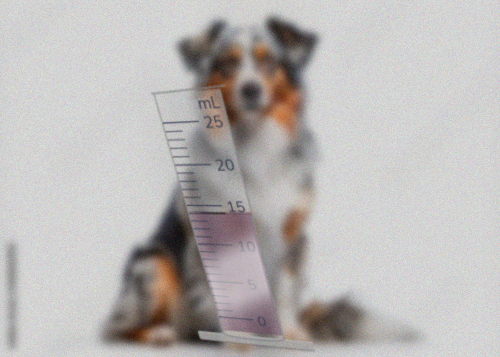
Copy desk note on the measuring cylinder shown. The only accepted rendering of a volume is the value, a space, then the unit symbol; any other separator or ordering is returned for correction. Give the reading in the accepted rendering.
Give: 14 mL
